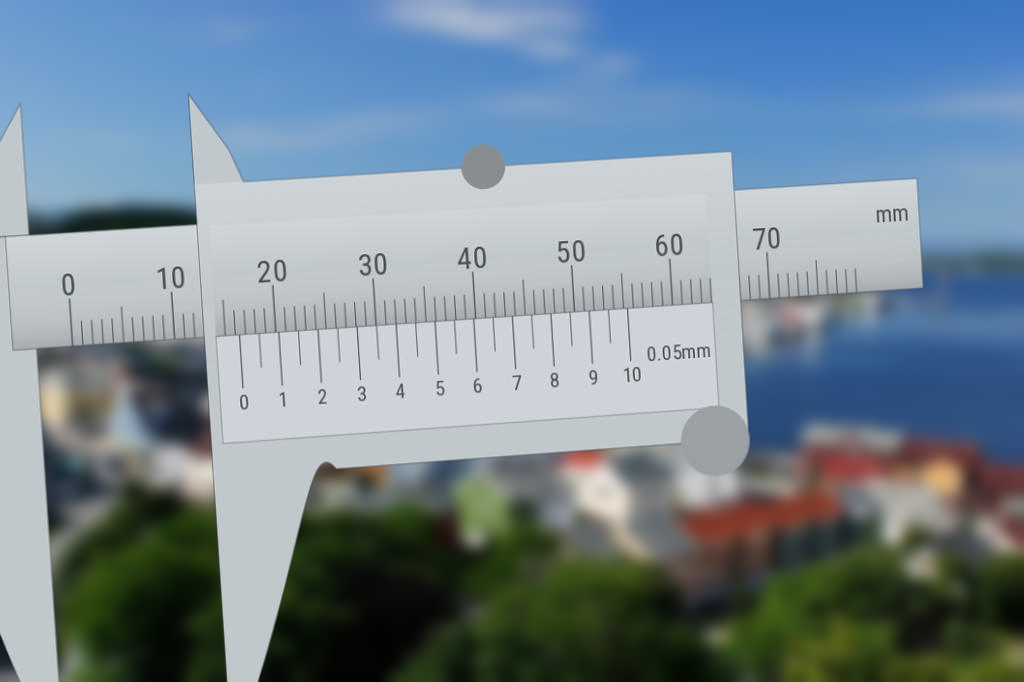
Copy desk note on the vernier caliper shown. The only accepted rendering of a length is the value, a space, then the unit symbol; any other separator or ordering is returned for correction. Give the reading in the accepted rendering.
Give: 16.4 mm
